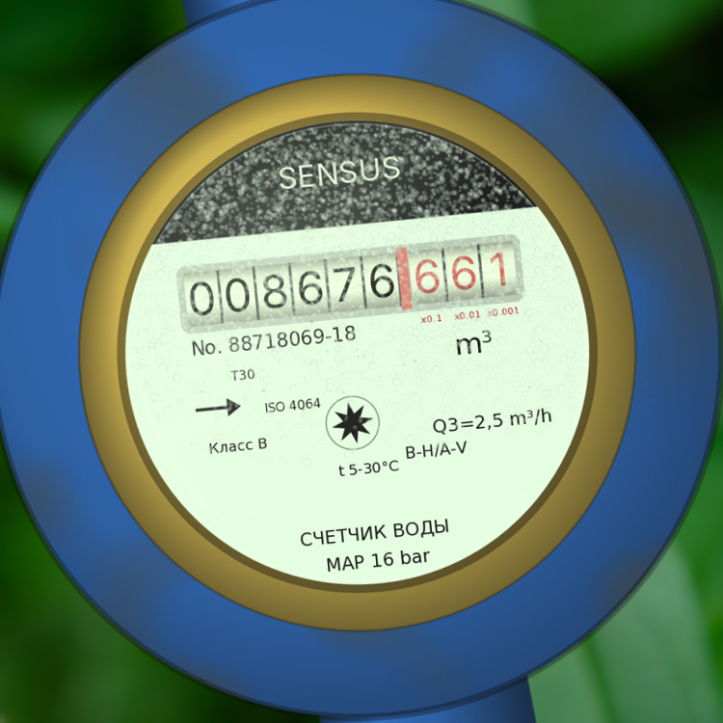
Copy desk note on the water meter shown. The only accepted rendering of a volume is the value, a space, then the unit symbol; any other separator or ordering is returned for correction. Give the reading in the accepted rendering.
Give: 8676.661 m³
